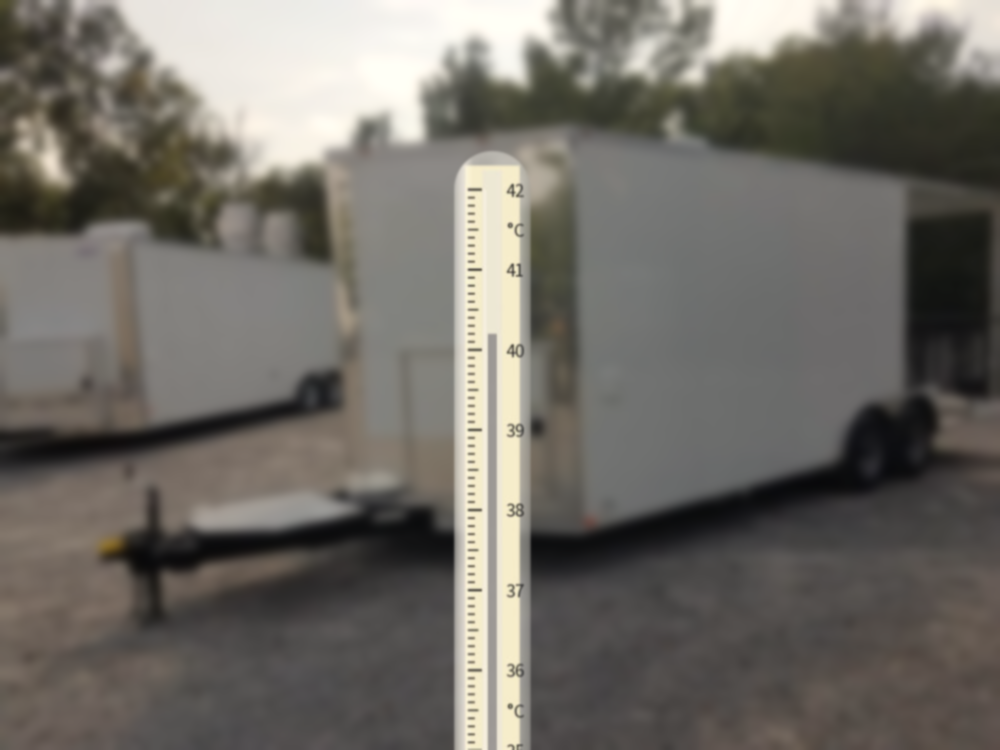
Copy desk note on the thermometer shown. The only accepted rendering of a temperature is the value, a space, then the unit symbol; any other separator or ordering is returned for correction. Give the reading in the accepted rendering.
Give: 40.2 °C
